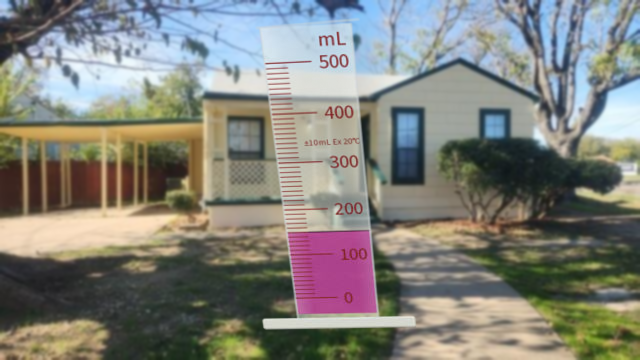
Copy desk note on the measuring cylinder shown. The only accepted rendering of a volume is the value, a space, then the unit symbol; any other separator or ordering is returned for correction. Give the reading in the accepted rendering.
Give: 150 mL
